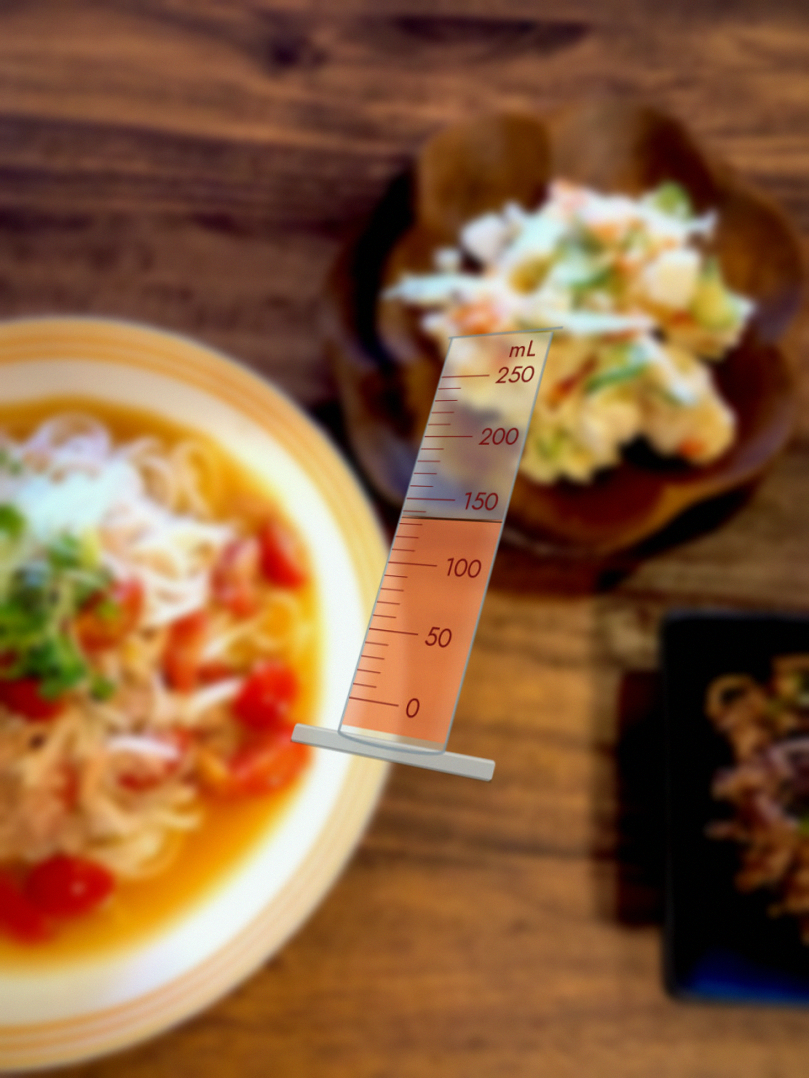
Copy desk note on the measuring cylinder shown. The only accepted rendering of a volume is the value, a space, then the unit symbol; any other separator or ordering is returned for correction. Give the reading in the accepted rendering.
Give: 135 mL
